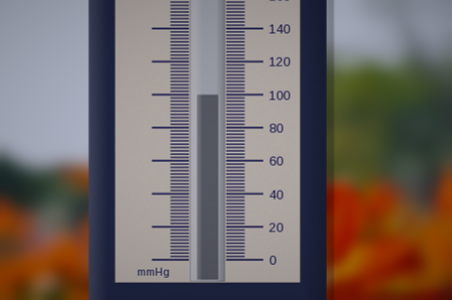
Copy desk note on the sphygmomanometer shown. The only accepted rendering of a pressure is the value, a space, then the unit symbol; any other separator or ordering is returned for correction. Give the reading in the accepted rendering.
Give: 100 mmHg
